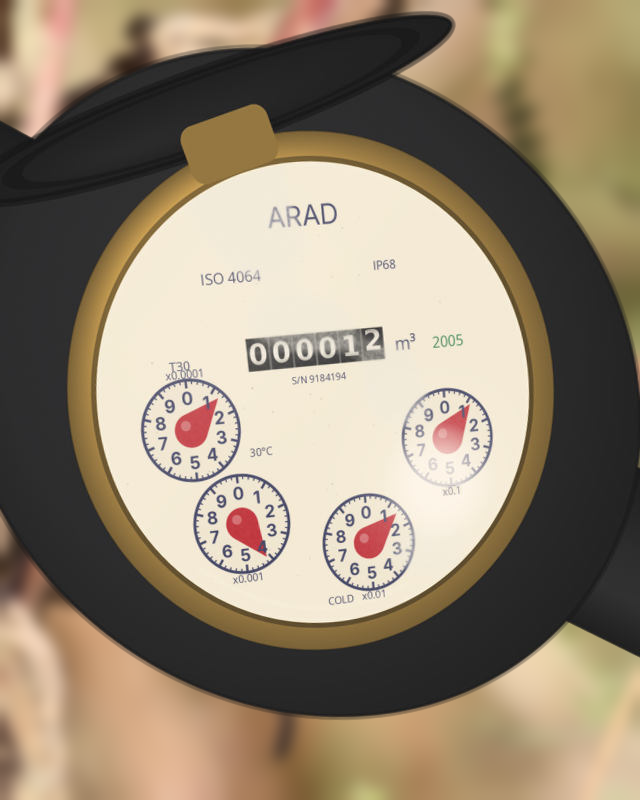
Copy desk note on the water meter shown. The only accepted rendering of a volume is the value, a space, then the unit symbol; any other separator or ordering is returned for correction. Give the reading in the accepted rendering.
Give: 12.1141 m³
